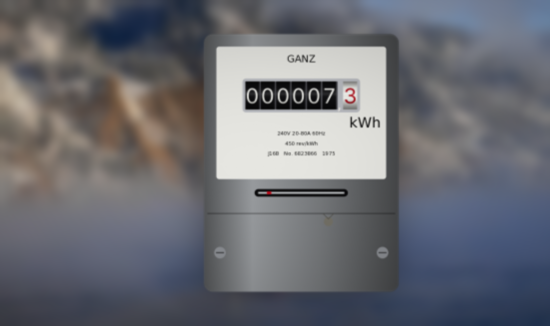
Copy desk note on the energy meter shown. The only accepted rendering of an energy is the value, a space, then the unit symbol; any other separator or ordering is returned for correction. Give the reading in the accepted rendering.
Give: 7.3 kWh
